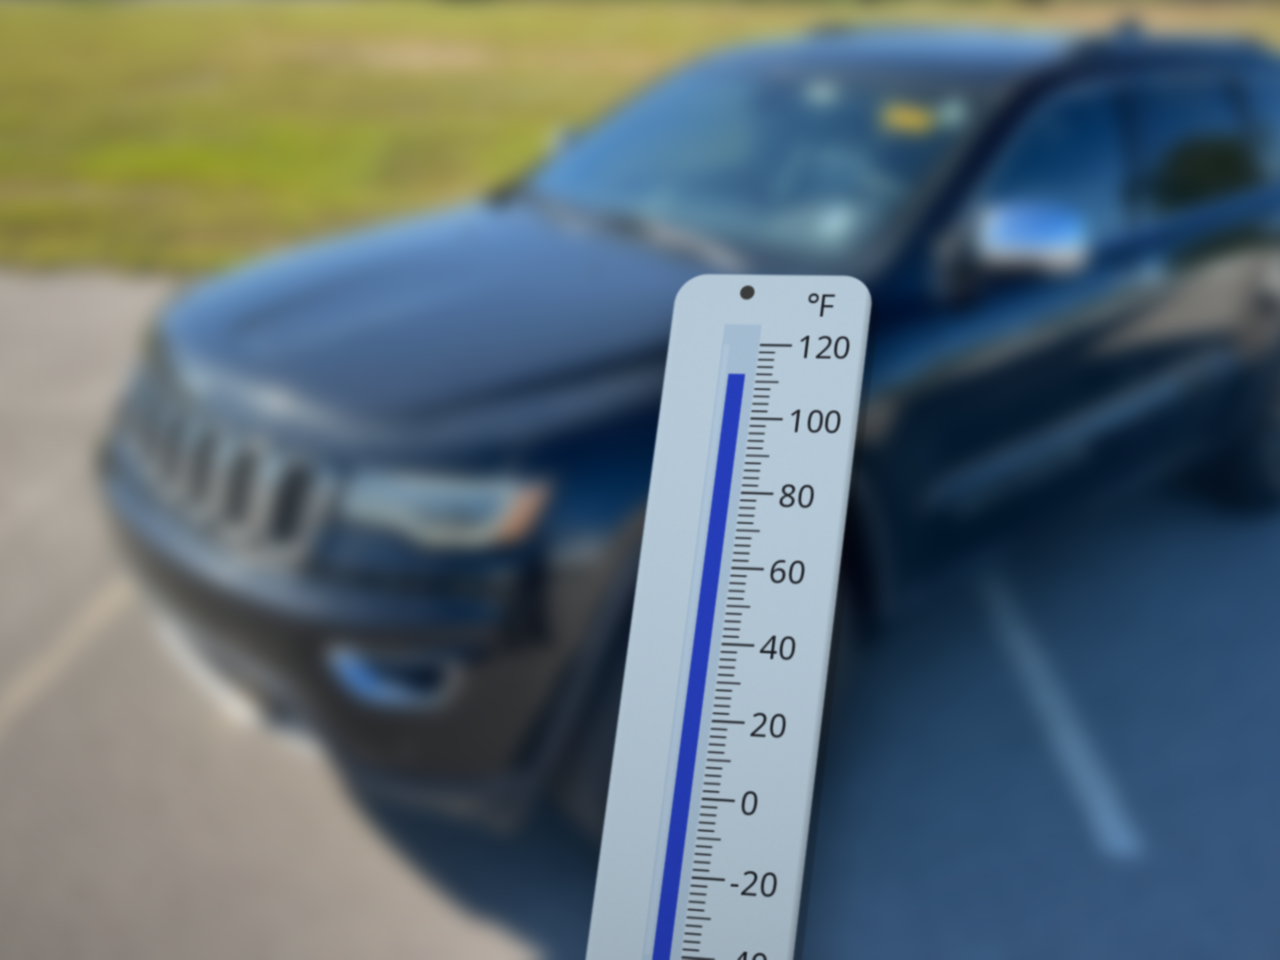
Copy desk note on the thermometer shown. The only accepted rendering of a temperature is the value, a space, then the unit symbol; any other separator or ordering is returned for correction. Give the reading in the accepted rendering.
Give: 112 °F
